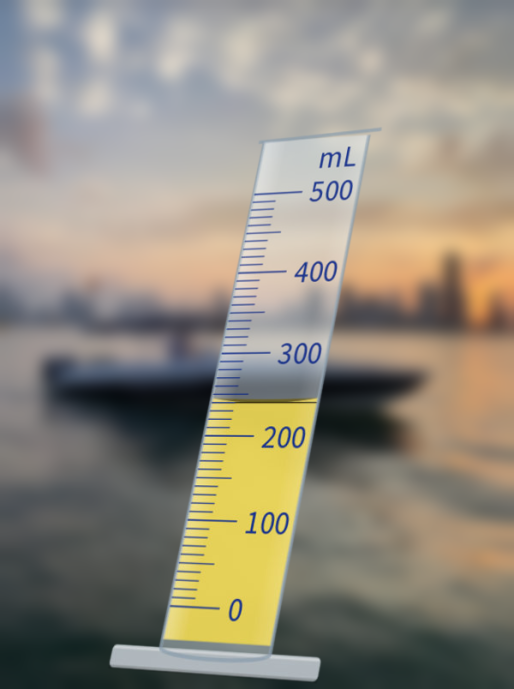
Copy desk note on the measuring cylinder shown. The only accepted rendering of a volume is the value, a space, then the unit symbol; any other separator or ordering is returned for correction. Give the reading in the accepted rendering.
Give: 240 mL
